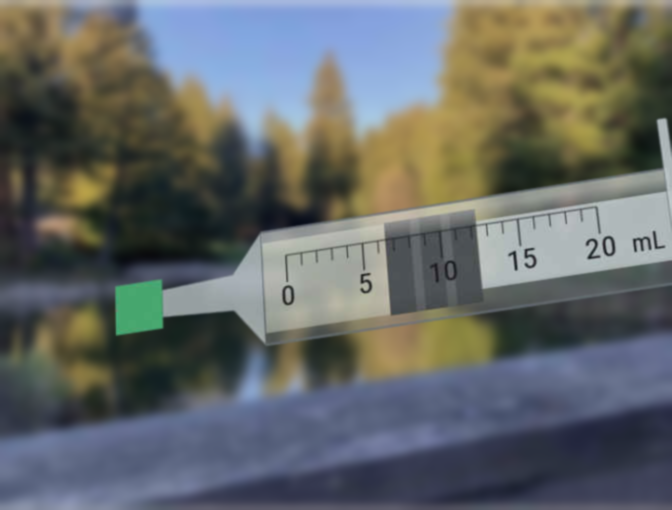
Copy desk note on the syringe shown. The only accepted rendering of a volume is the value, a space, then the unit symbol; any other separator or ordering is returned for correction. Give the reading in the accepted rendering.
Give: 6.5 mL
